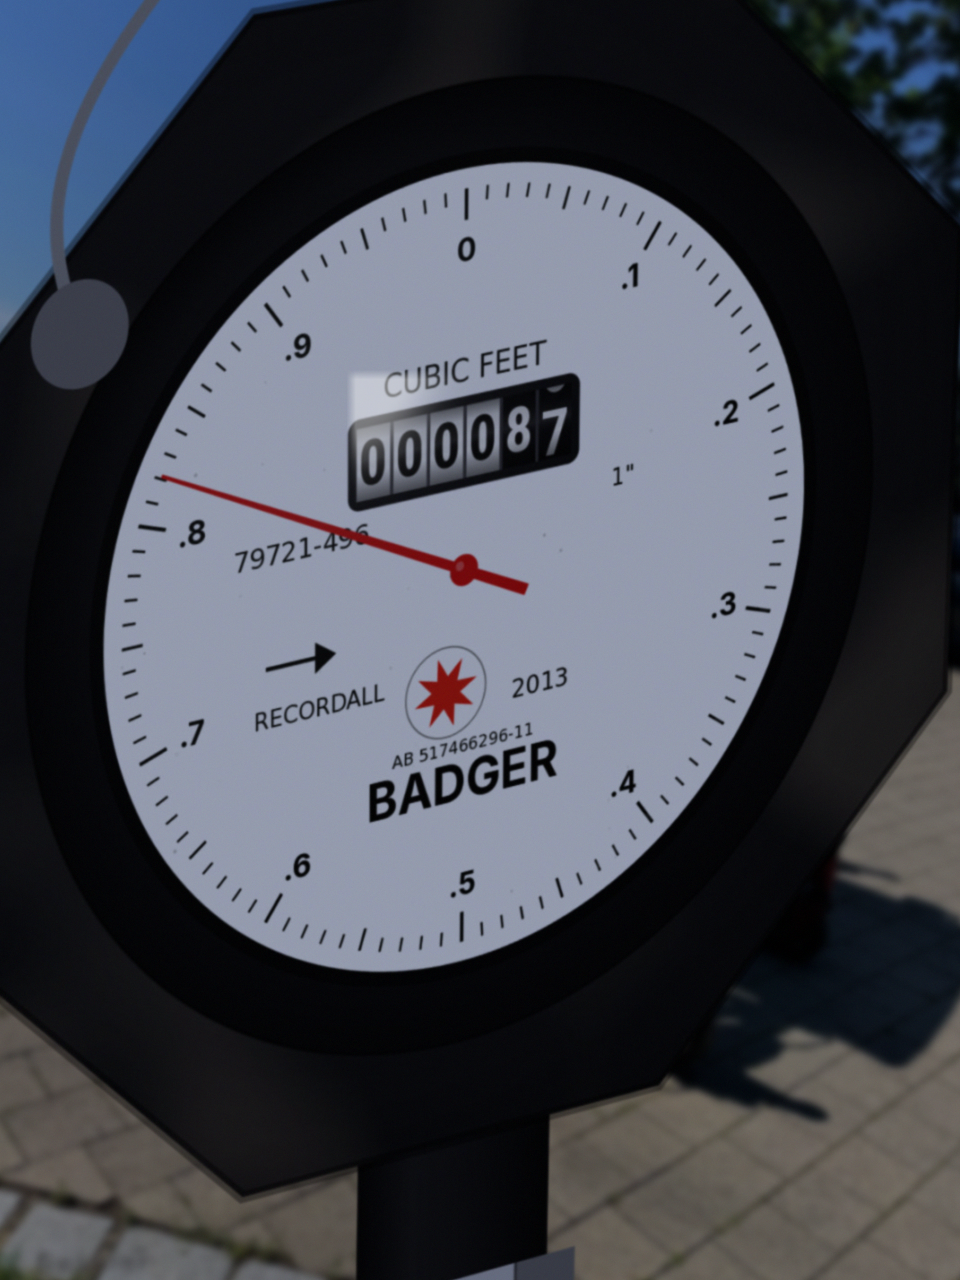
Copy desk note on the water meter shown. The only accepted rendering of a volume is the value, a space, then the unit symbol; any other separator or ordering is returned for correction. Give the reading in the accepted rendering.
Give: 86.82 ft³
